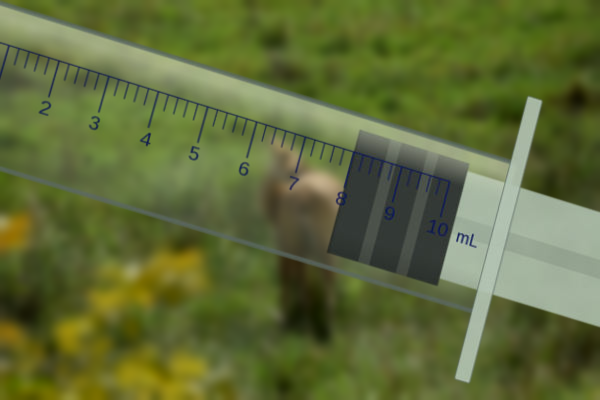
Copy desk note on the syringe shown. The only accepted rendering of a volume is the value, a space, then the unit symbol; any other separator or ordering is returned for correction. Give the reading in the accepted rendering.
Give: 8 mL
